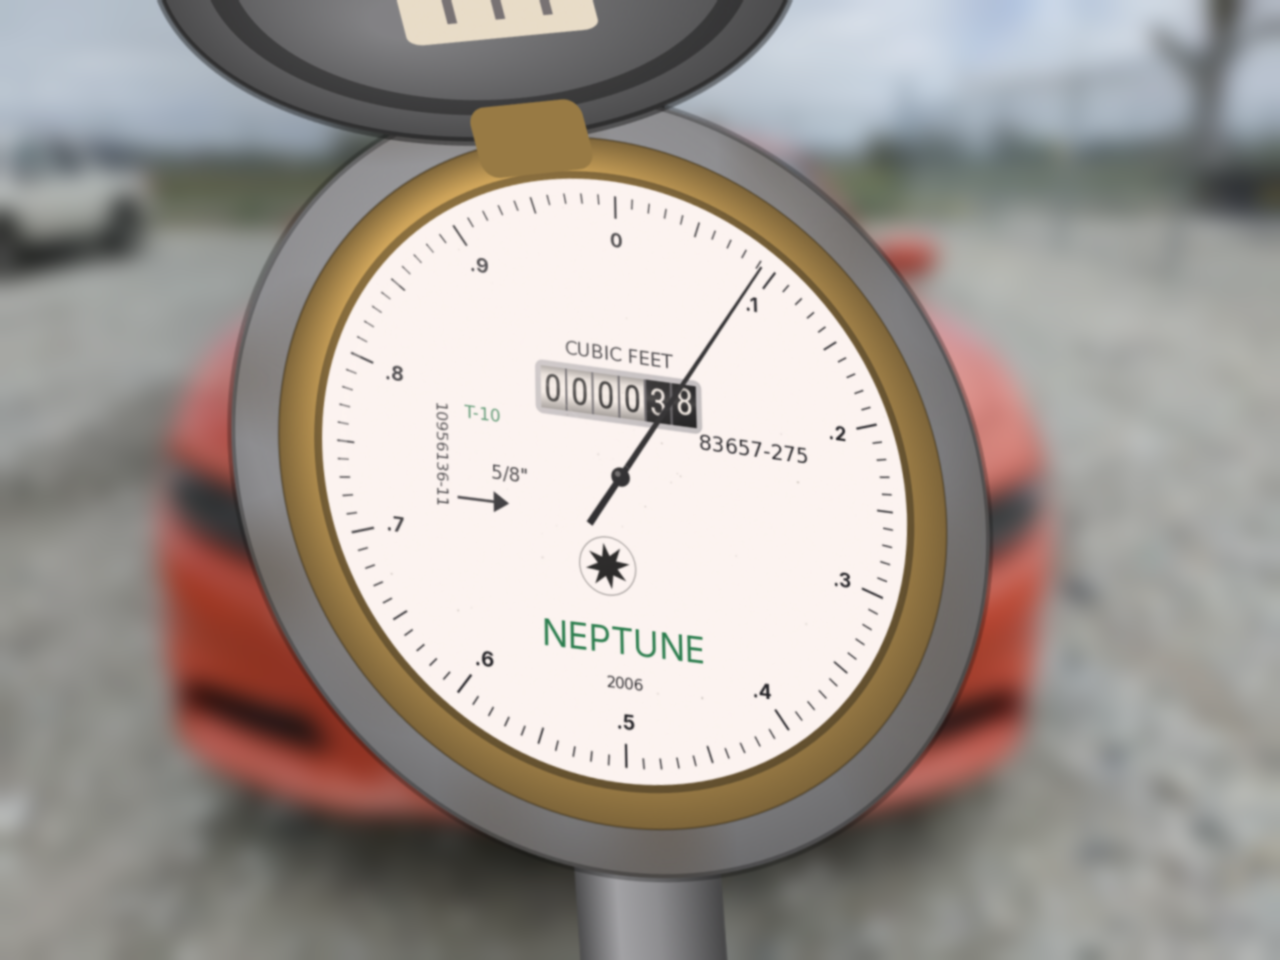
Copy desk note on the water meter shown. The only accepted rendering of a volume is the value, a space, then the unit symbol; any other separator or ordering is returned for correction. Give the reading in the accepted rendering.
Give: 38.09 ft³
